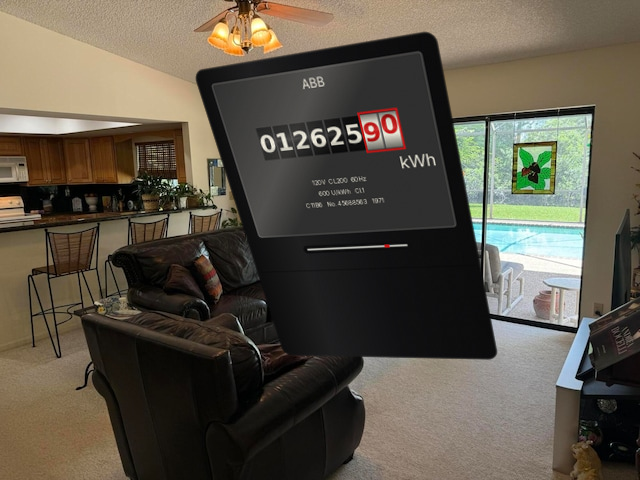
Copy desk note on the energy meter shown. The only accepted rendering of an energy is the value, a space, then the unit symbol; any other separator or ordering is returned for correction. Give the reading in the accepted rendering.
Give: 12625.90 kWh
